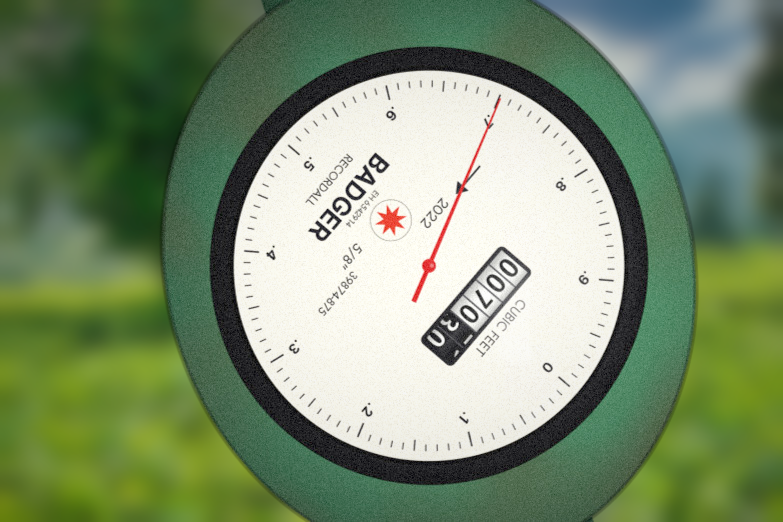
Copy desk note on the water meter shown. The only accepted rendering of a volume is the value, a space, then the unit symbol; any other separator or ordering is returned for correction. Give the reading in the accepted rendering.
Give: 7029.70 ft³
